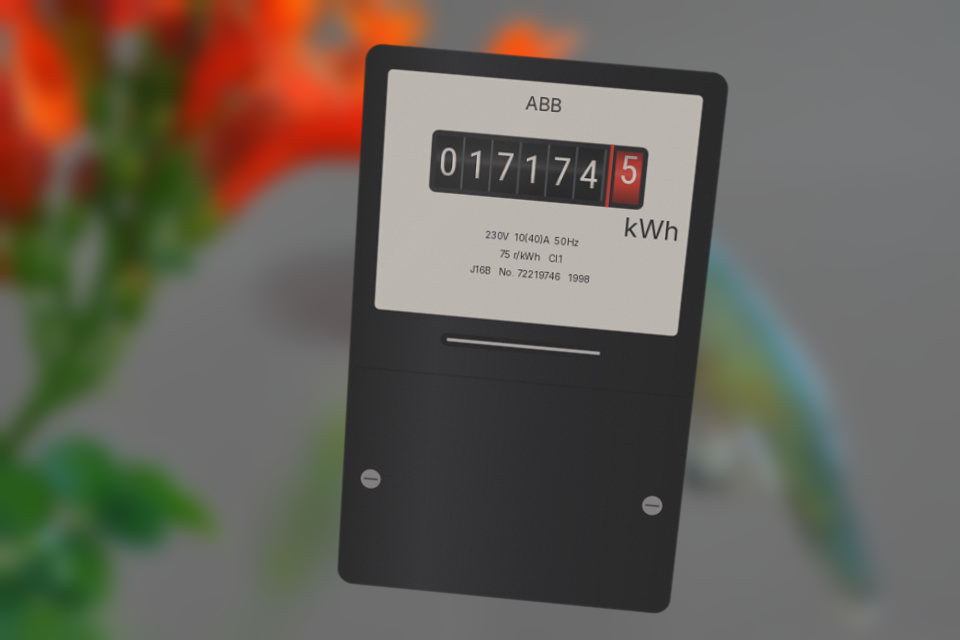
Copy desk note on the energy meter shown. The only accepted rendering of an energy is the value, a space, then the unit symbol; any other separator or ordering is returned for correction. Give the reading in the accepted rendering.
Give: 17174.5 kWh
